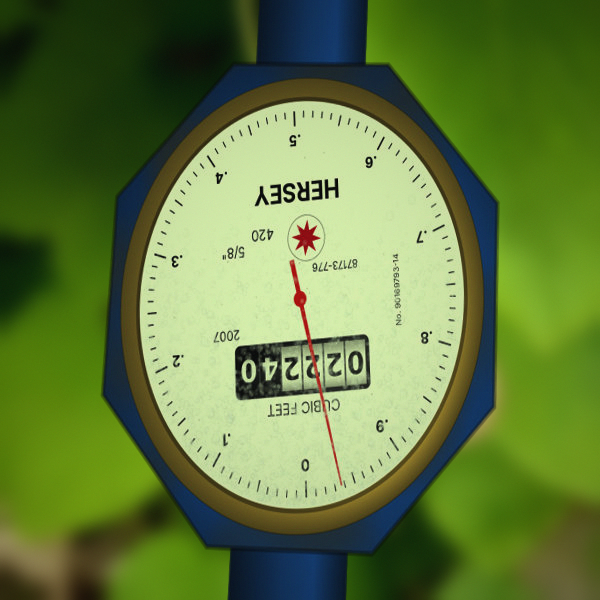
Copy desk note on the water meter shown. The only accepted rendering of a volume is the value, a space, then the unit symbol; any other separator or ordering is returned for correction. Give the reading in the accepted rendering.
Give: 22239.96 ft³
